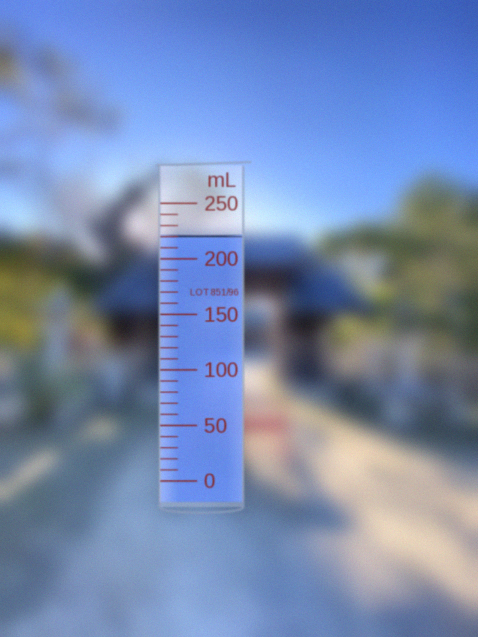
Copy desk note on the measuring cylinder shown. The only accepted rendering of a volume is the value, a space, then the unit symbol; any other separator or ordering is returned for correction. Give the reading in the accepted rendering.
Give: 220 mL
